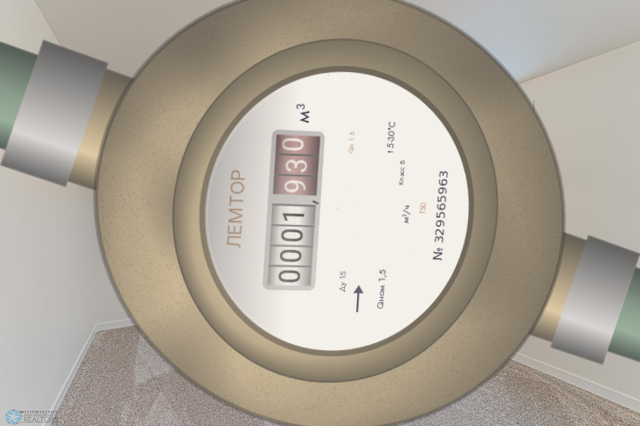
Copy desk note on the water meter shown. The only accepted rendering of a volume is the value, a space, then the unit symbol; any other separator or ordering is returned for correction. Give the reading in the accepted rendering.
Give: 1.930 m³
